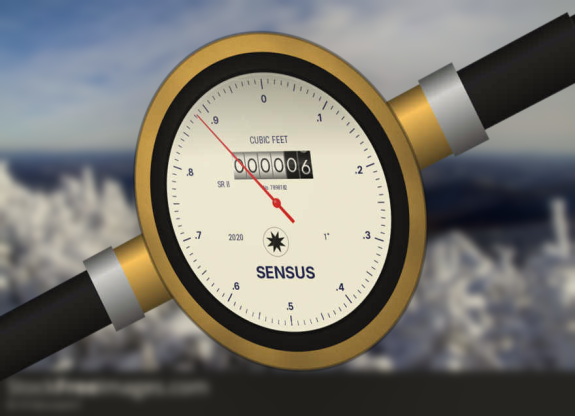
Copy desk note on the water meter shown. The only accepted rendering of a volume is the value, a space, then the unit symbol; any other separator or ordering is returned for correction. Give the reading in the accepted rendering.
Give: 5.88 ft³
